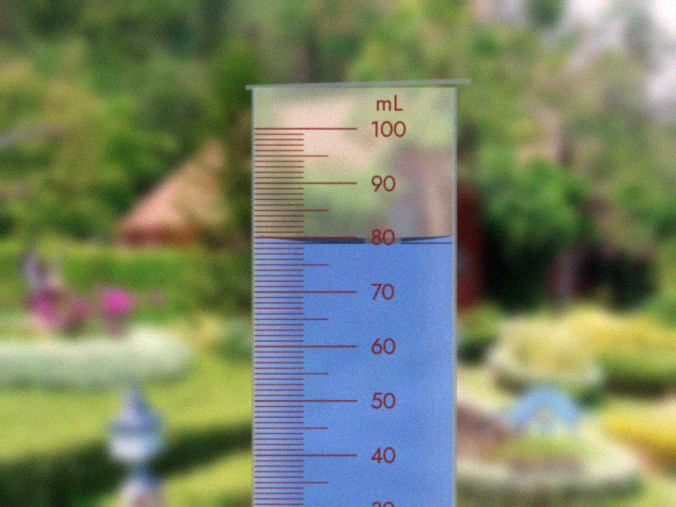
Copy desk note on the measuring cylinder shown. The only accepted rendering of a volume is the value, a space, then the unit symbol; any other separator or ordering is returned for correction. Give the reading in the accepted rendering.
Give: 79 mL
